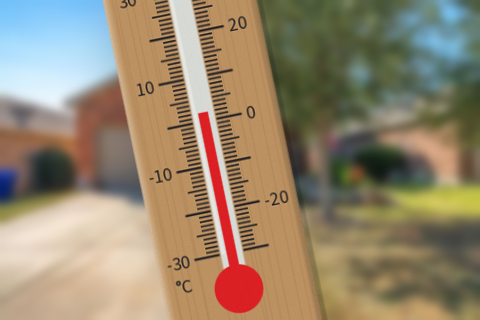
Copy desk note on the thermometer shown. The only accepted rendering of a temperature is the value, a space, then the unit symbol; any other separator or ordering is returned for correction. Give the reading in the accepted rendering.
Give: 2 °C
